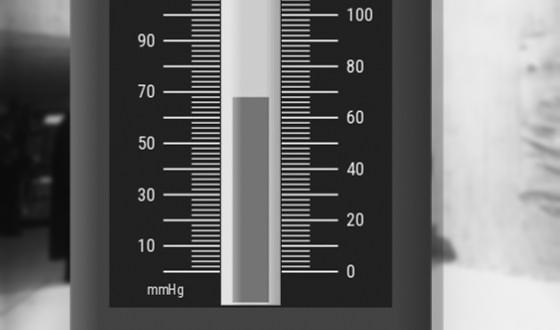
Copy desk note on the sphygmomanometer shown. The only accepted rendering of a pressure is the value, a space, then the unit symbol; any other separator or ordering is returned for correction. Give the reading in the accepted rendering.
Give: 68 mmHg
